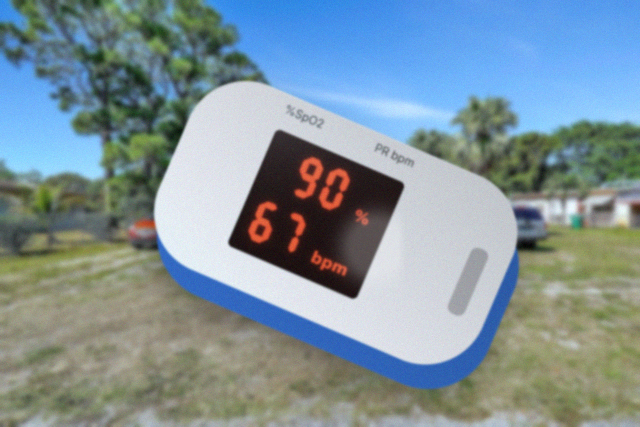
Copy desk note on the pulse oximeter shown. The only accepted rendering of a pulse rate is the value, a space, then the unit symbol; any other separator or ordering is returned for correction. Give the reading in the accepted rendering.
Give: 67 bpm
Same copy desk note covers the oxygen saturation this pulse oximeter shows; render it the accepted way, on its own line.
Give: 90 %
